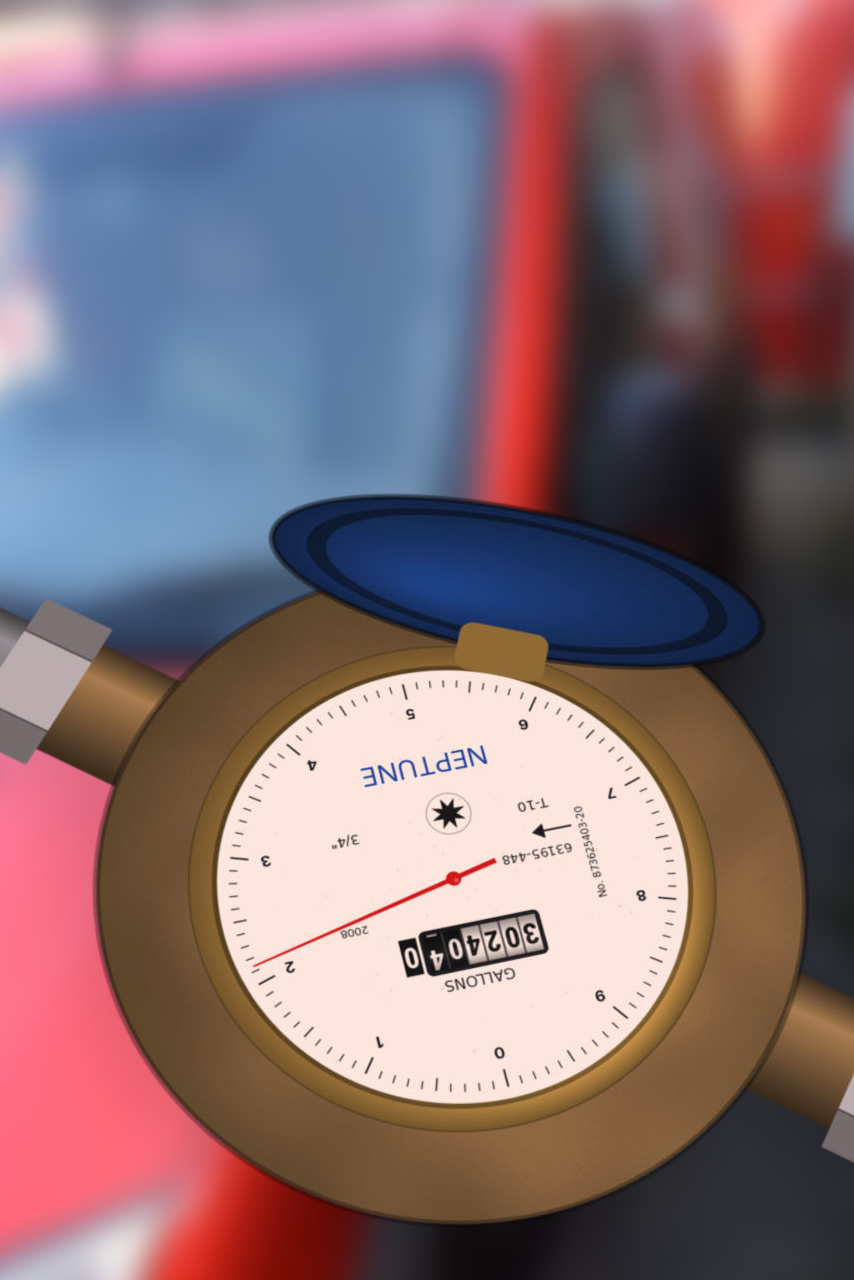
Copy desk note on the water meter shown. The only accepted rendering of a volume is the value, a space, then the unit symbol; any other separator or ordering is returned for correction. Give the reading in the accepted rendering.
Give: 3024042.1 gal
